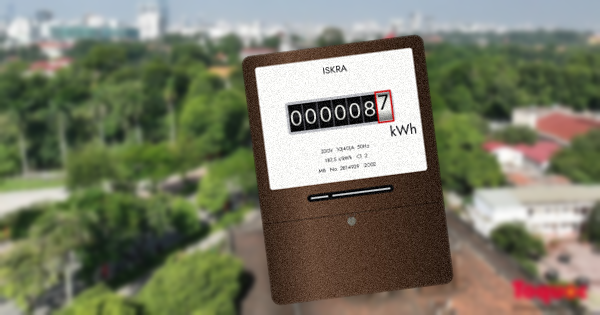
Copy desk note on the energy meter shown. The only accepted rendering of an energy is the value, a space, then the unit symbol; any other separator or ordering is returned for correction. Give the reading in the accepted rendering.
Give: 8.7 kWh
